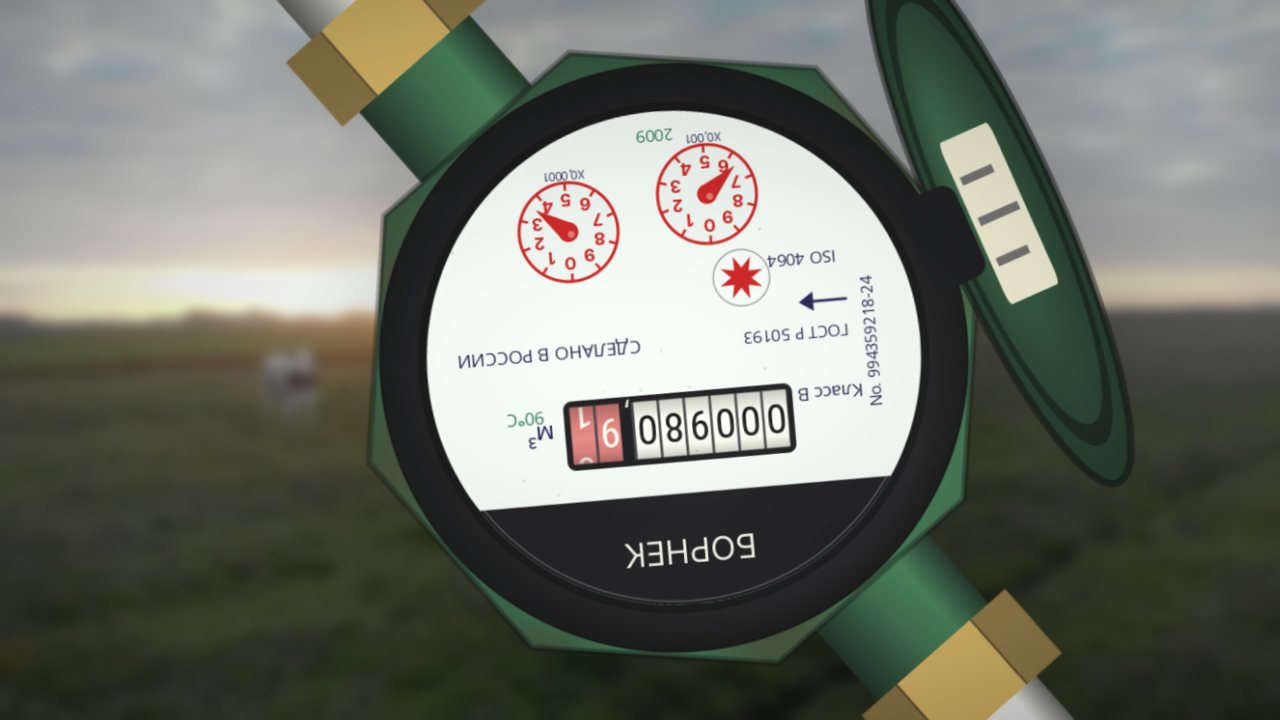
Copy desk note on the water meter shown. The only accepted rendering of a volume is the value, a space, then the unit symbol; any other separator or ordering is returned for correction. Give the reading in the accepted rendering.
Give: 980.9063 m³
